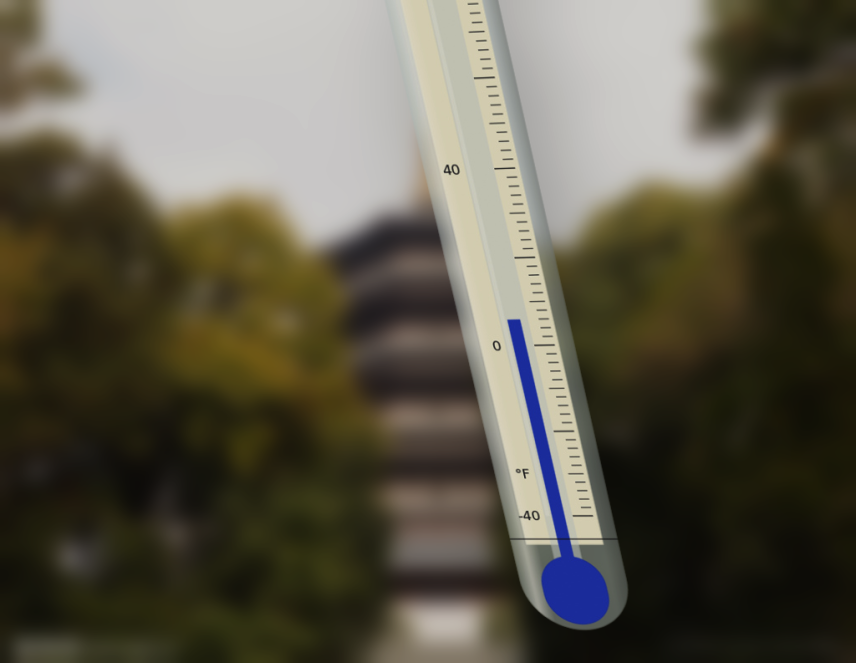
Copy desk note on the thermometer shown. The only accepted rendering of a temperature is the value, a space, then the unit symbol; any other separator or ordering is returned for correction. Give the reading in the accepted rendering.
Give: 6 °F
